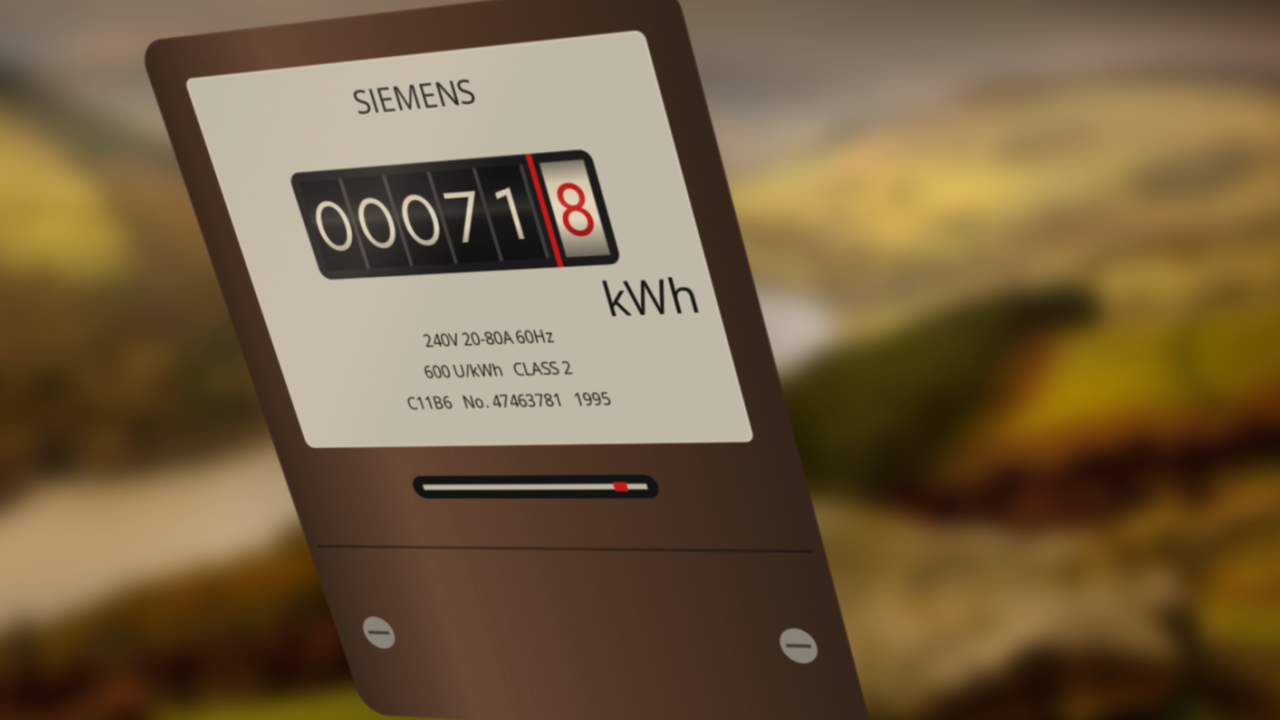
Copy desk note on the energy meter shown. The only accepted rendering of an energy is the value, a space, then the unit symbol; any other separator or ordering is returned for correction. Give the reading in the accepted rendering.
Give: 71.8 kWh
